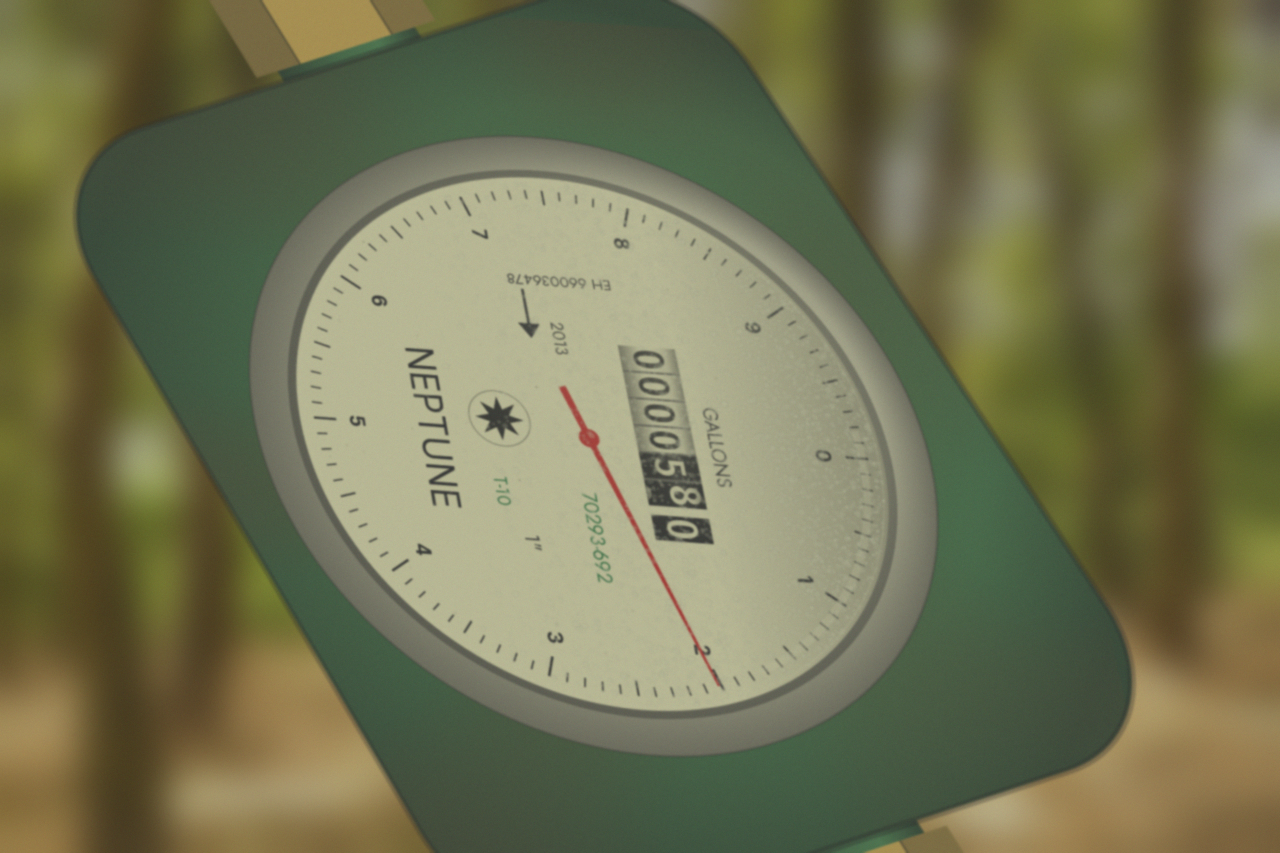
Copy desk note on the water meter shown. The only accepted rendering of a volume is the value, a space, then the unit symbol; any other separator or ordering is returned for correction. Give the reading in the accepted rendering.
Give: 582.0 gal
